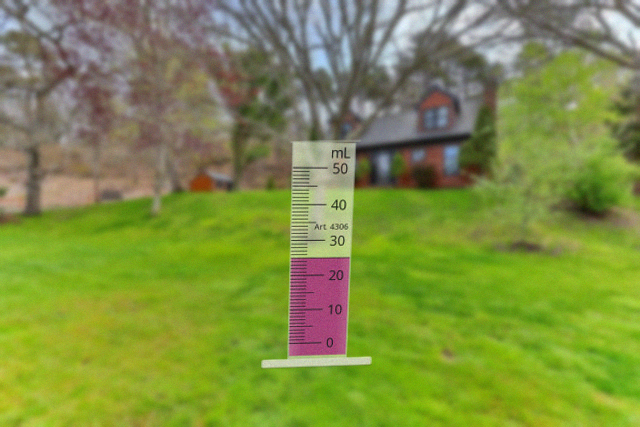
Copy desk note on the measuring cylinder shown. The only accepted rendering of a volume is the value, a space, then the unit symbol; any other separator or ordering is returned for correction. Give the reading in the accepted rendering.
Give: 25 mL
